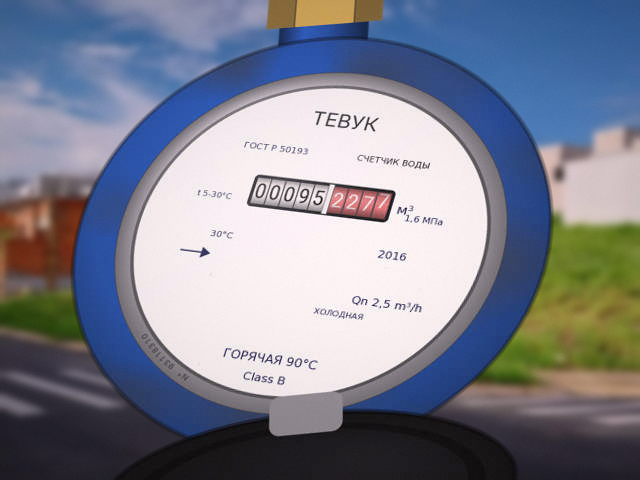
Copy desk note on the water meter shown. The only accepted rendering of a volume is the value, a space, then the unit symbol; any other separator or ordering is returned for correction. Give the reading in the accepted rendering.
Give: 95.2277 m³
